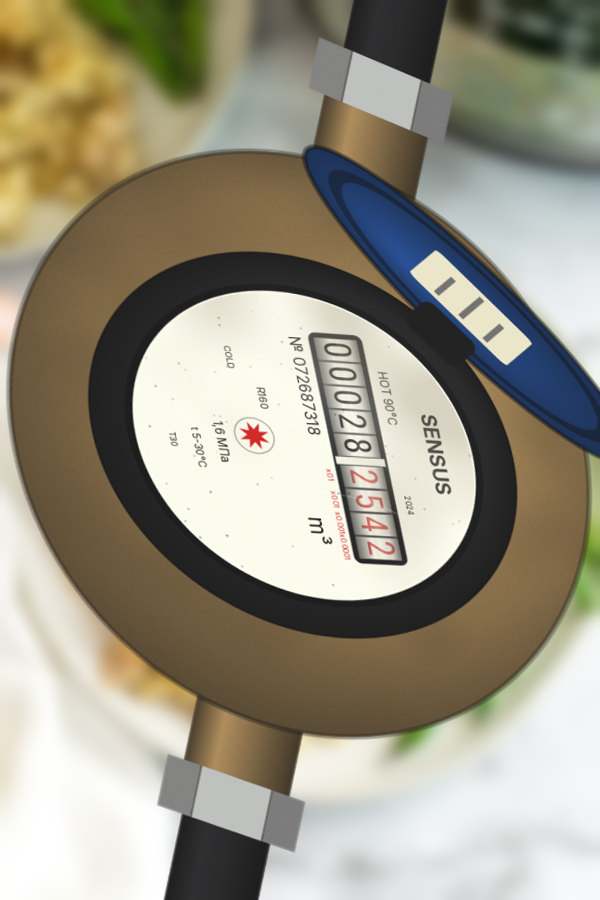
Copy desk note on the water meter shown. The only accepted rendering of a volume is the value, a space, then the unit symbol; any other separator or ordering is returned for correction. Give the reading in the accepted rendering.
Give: 28.2542 m³
